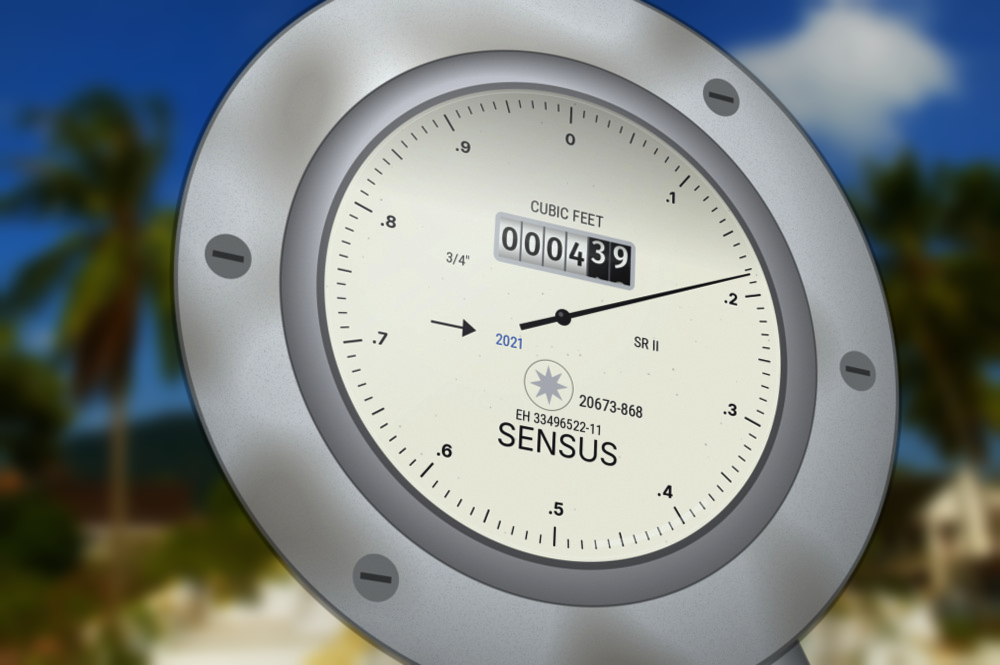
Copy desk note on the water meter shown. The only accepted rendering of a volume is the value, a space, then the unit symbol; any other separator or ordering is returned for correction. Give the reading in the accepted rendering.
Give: 439.18 ft³
